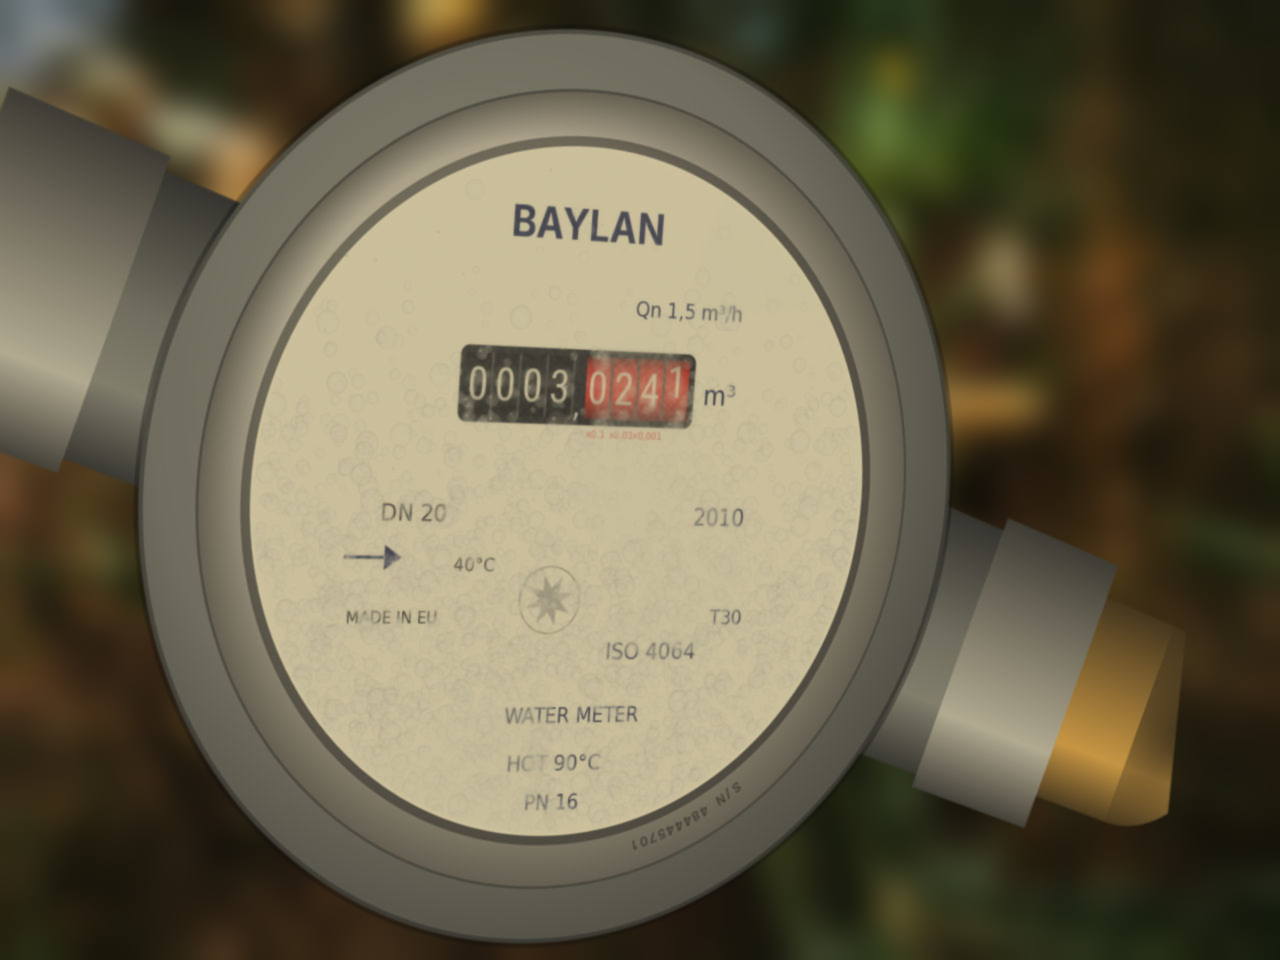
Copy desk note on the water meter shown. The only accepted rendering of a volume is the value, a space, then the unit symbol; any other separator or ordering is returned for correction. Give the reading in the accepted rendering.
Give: 3.0241 m³
